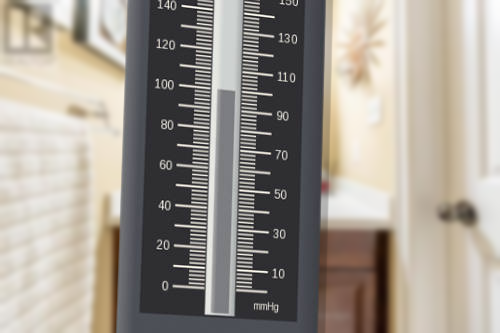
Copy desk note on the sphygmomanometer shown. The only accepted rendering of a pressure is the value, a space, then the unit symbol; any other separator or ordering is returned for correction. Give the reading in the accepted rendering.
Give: 100 mmHg
